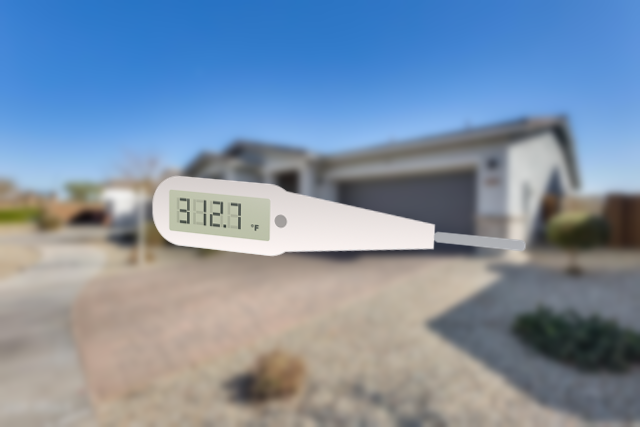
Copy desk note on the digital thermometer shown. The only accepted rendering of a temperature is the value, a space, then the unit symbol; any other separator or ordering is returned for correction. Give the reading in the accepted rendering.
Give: 312.7 °F
